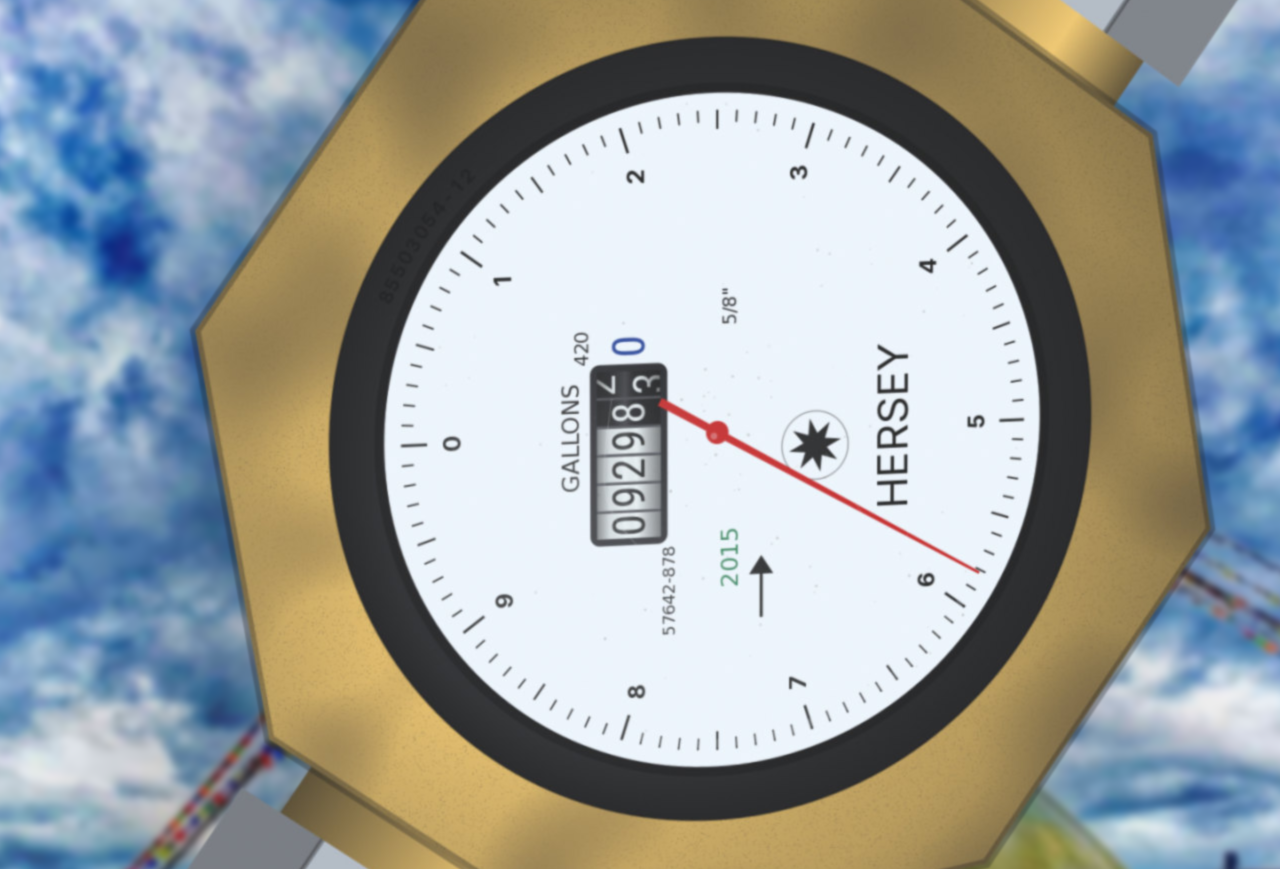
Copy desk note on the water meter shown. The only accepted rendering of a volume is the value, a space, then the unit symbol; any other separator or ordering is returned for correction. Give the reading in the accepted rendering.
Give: 929825.8 gal
